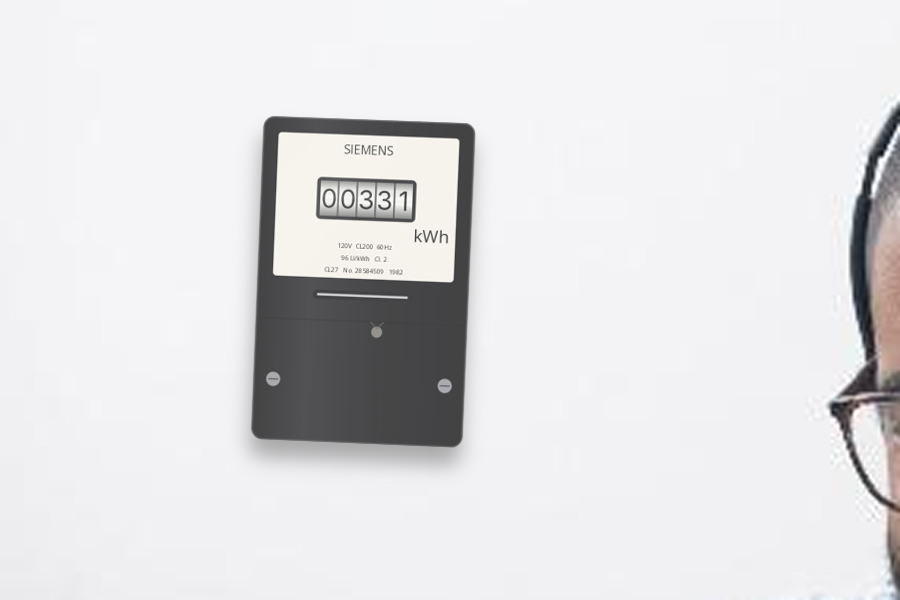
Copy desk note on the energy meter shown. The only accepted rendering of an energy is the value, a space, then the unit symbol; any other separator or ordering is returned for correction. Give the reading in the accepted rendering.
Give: 331 kWh
